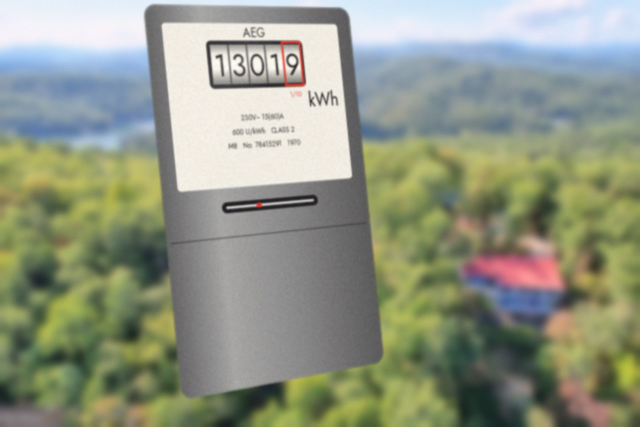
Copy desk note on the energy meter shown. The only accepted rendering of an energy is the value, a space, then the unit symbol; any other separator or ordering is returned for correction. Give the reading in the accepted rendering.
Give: 1301.9 kWh
